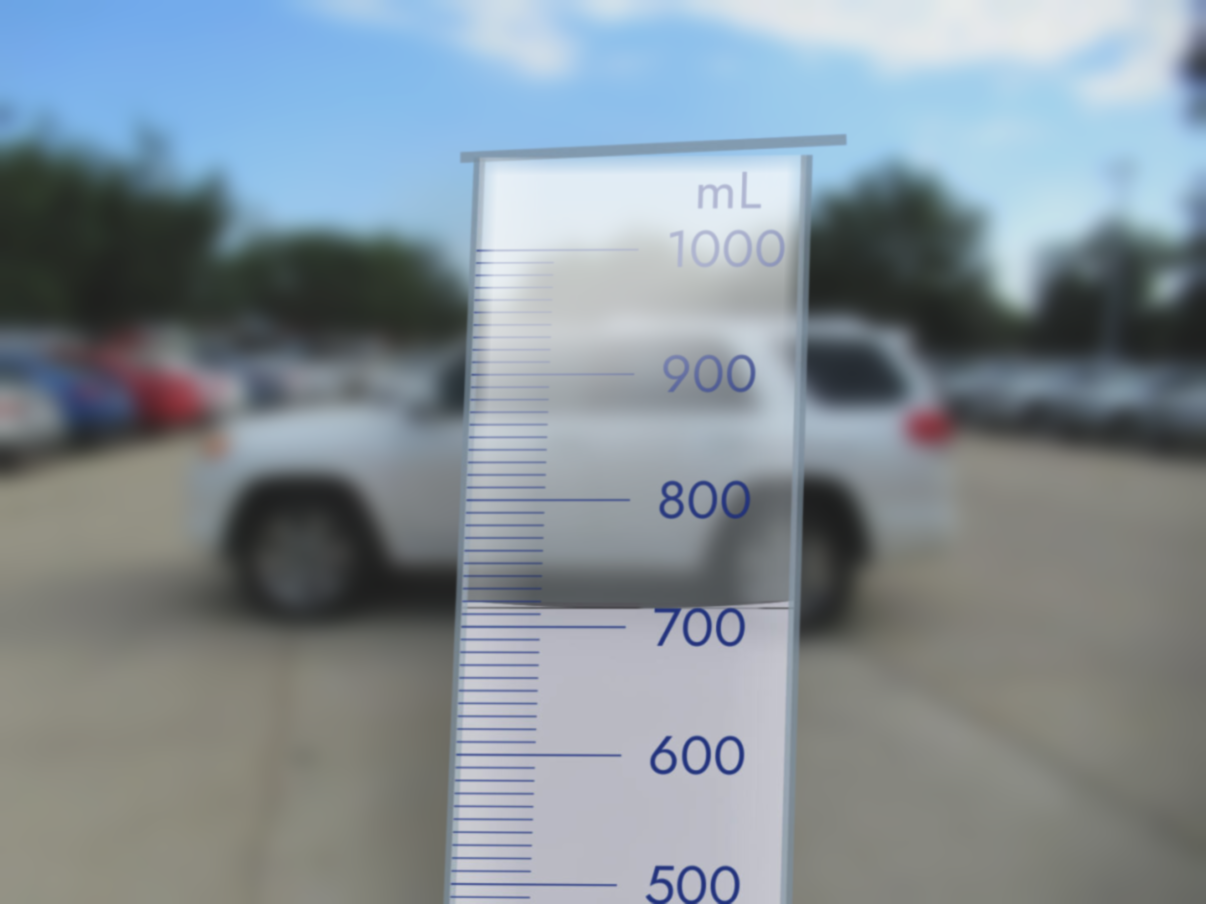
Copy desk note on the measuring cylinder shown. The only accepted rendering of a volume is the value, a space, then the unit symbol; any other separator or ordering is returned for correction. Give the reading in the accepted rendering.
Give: 715 mL
